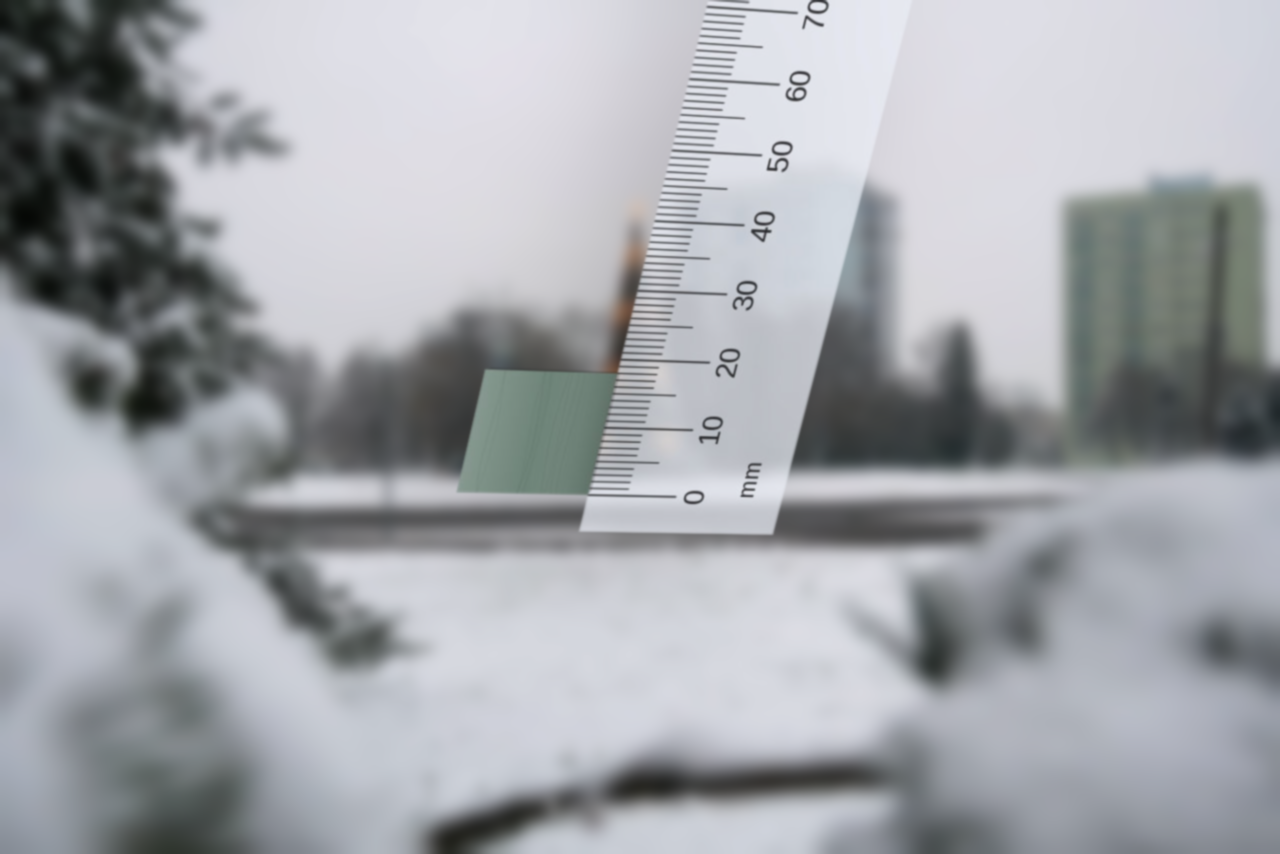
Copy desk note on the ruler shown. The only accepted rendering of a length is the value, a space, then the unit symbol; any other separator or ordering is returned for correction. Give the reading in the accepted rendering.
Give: 18 mm
